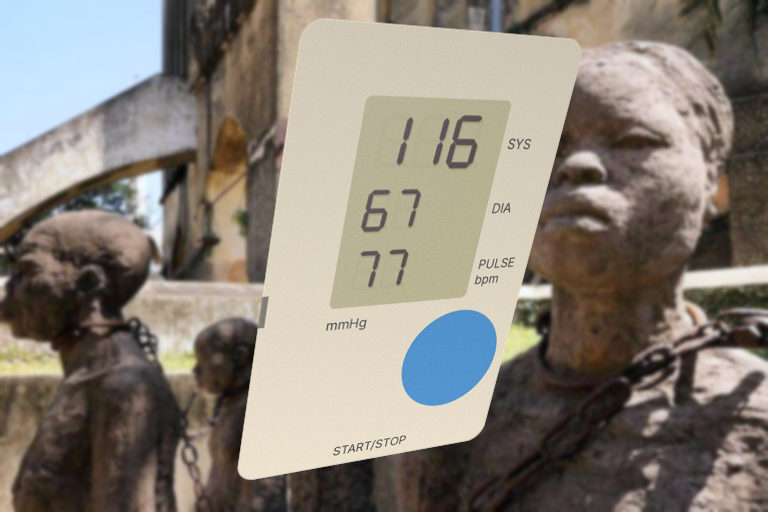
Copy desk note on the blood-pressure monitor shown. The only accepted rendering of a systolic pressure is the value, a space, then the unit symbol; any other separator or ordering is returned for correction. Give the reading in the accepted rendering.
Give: 116 mmHg
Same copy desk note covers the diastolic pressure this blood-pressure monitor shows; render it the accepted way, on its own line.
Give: 67 mmHg
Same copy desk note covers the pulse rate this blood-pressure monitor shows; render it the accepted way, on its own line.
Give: 77 bpm
